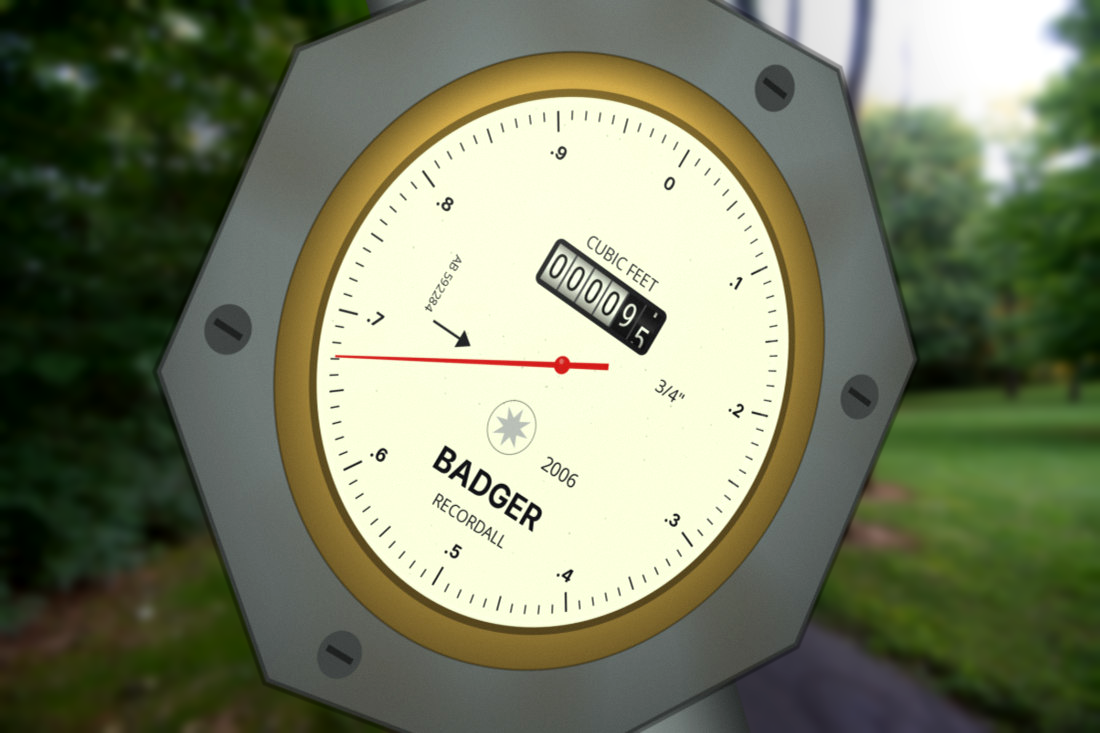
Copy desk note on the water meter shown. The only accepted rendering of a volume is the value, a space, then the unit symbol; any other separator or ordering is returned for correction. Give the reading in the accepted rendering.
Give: 94.67 ft³
